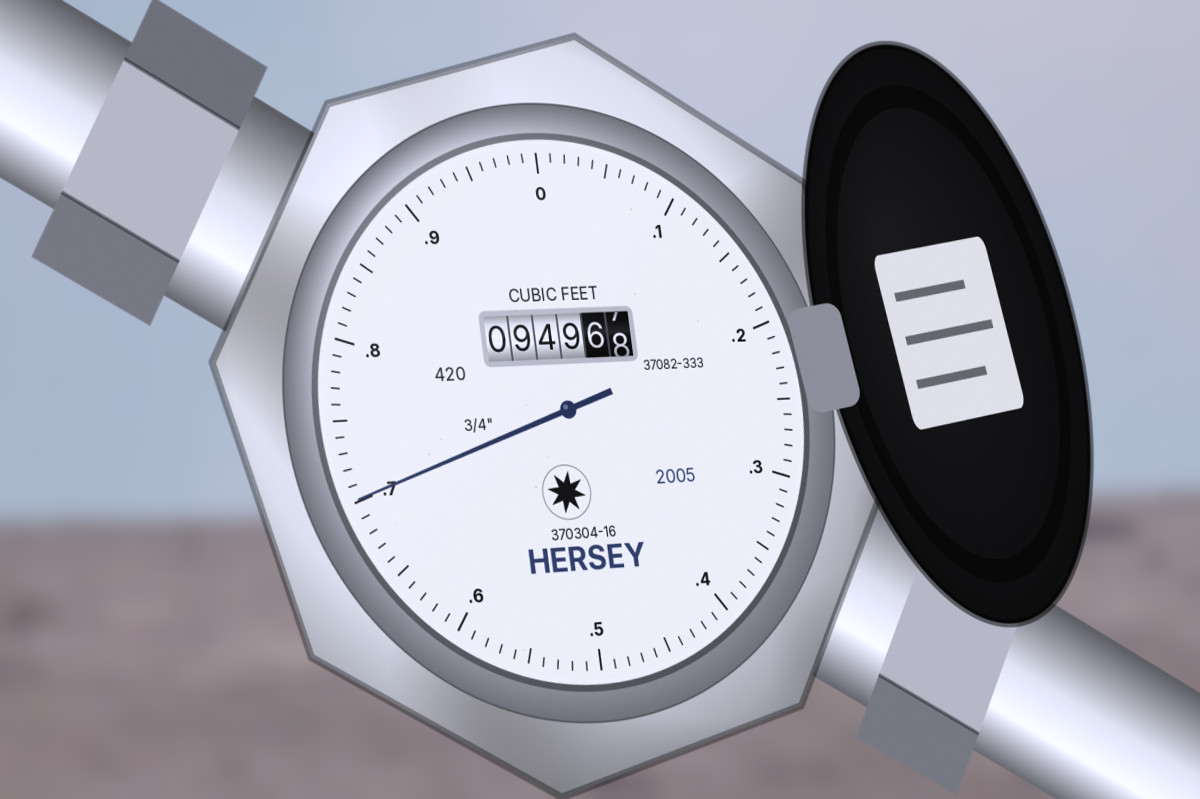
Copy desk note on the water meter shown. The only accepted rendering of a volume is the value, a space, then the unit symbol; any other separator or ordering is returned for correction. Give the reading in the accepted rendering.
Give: 94967.70 ft³
